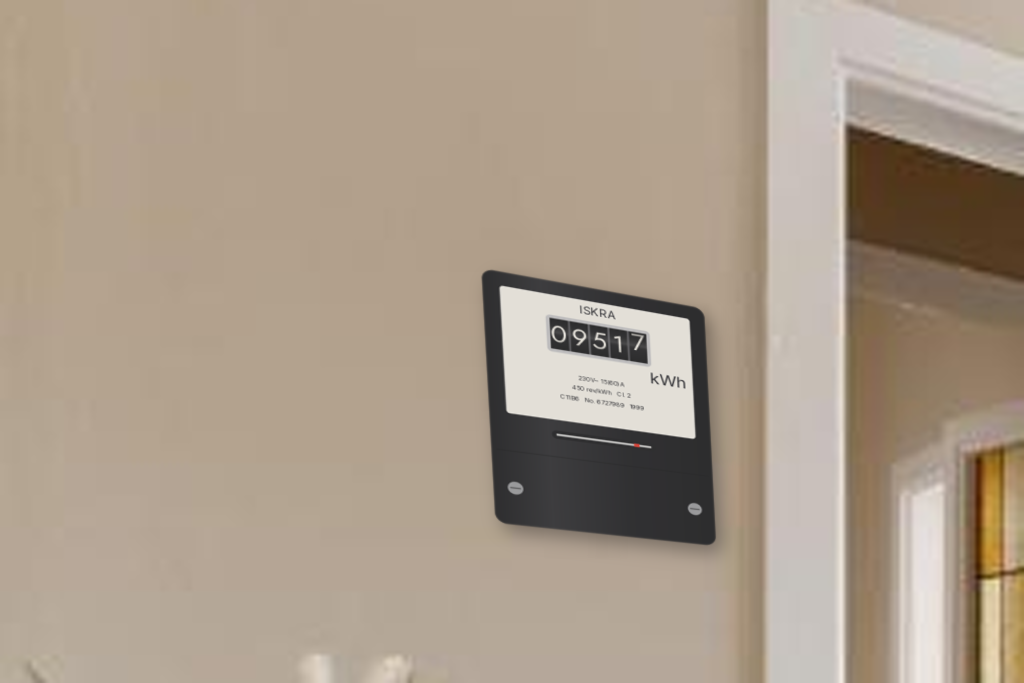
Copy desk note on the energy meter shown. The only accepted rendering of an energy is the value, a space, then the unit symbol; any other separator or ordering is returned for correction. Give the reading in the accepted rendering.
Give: 9517 kWh
